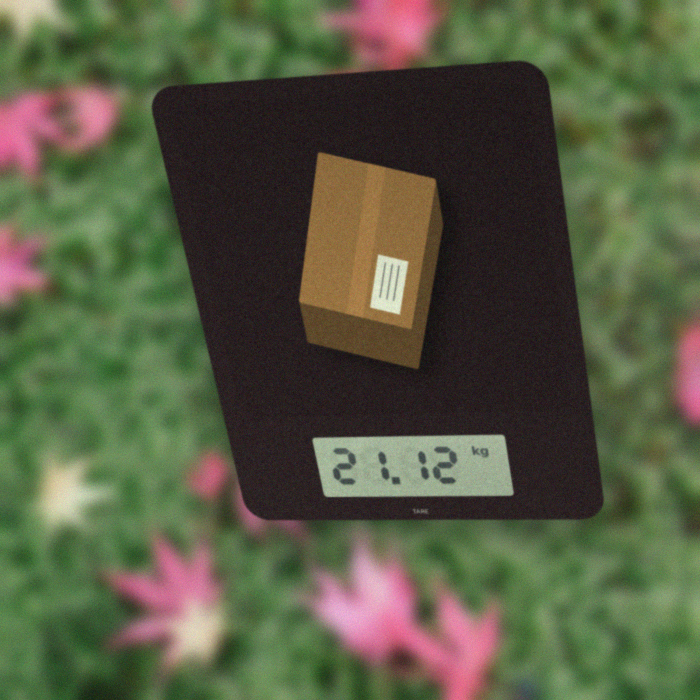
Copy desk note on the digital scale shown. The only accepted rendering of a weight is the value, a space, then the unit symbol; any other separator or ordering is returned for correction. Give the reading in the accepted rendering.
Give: 21.12 kg
